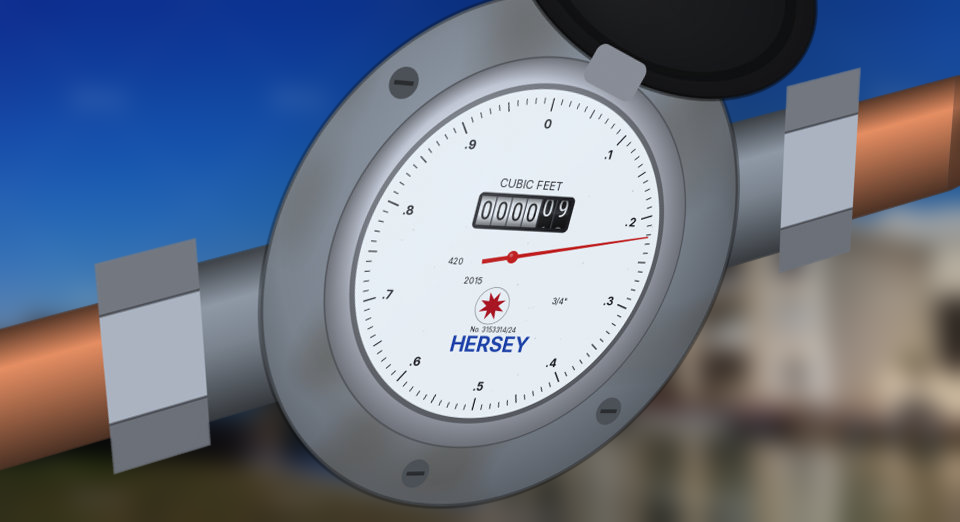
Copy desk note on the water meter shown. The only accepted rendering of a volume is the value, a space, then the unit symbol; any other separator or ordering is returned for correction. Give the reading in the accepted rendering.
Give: 9.22 ft³
